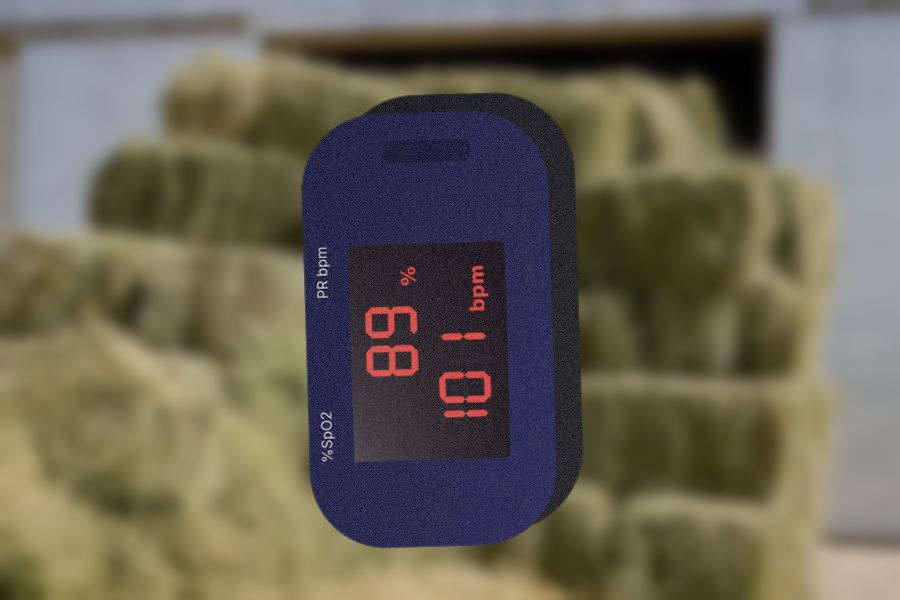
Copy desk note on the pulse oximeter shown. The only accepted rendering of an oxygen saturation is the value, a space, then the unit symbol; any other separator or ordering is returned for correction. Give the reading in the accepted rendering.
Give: 89 %
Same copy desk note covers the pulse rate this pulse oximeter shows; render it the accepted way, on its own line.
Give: 101 bpm
